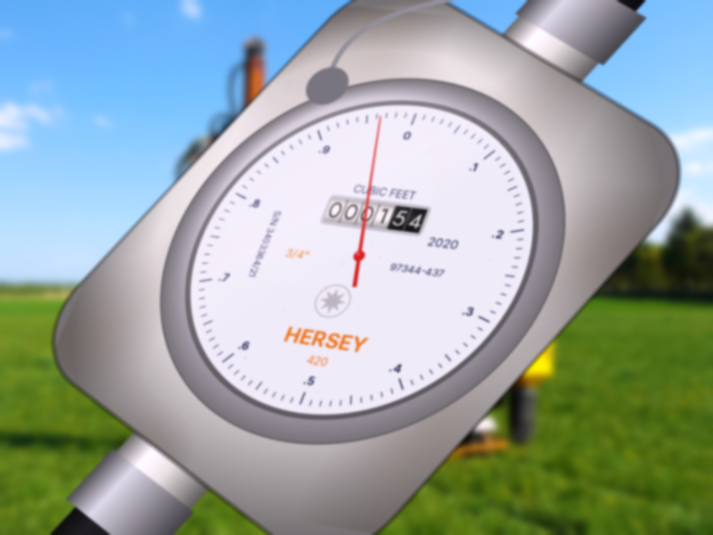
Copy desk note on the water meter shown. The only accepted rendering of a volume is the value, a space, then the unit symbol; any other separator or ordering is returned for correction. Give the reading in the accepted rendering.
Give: 153.96 ft³
